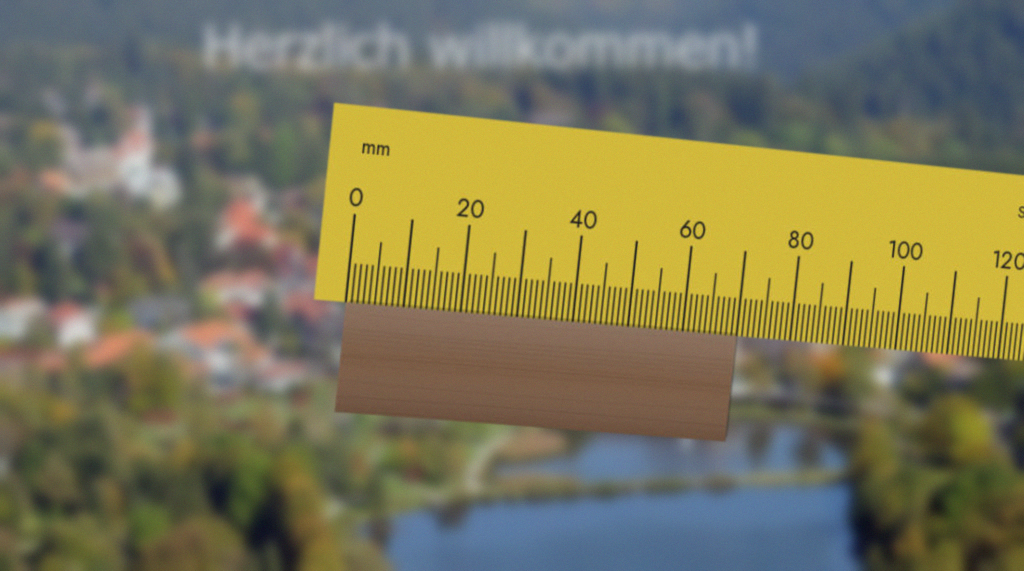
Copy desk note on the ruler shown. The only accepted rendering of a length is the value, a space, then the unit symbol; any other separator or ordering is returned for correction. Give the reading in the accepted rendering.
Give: 70 mm
